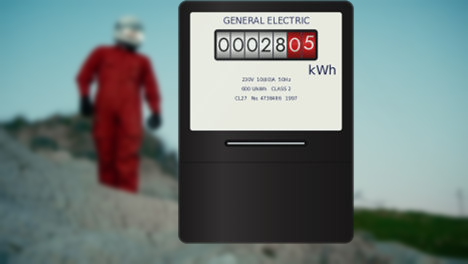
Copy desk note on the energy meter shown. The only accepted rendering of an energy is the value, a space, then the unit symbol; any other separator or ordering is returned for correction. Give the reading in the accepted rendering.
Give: 28.05 kWh
